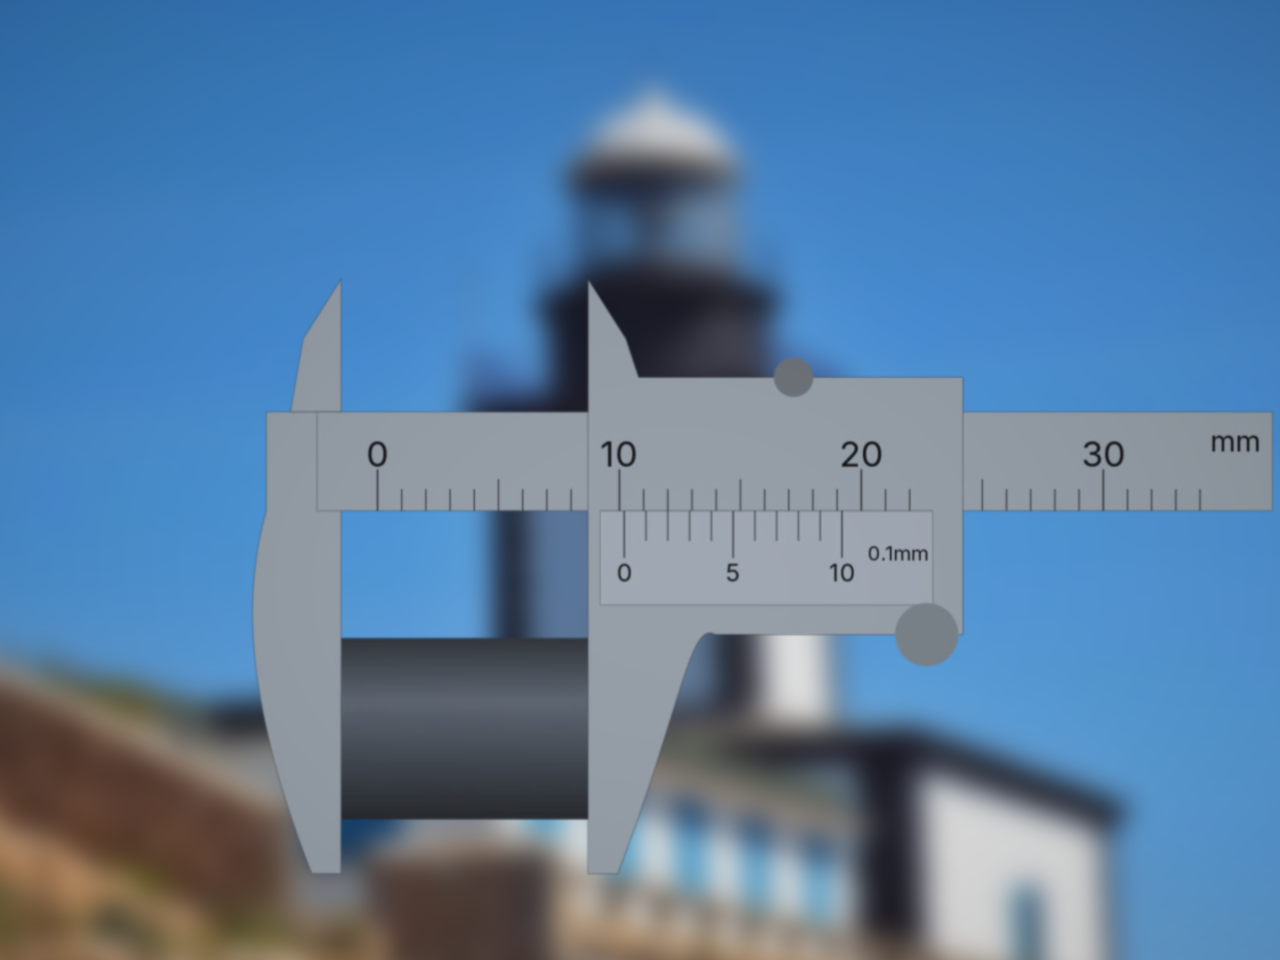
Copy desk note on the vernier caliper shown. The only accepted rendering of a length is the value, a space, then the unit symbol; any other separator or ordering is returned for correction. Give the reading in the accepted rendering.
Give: 10.2 mm
